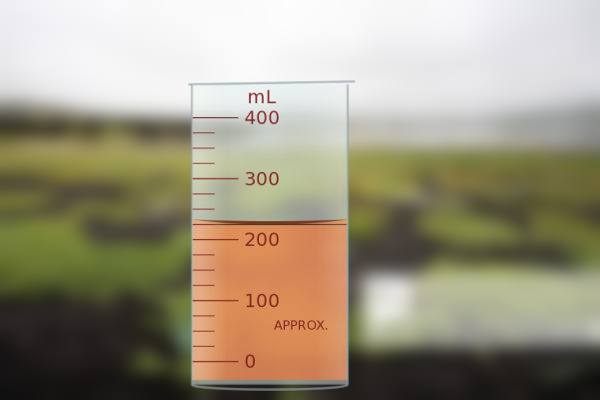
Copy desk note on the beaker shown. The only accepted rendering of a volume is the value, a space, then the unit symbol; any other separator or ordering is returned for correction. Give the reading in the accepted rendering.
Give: 225 mL
